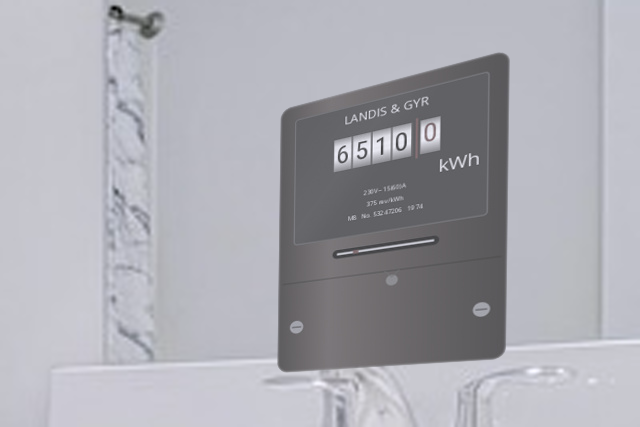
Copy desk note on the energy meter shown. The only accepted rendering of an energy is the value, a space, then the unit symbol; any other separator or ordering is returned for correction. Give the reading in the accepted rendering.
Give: 6510.0 kWh
